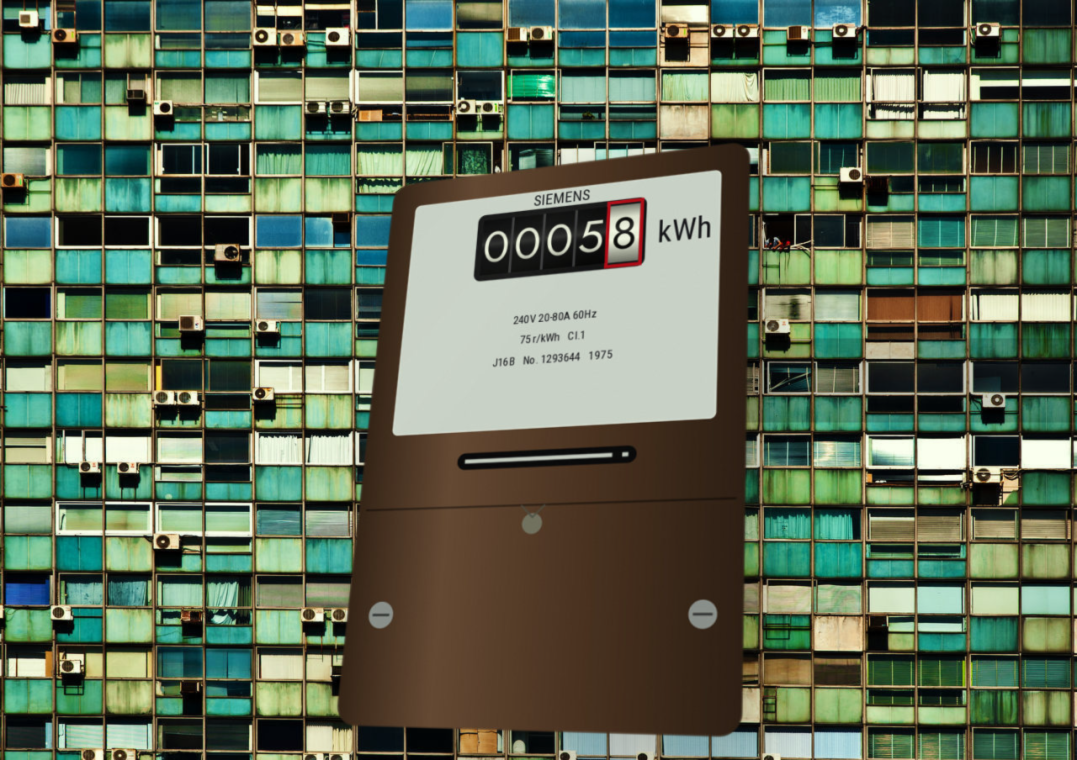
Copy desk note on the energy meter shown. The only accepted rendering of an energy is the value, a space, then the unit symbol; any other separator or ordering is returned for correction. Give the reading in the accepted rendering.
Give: 5.8 kWh
